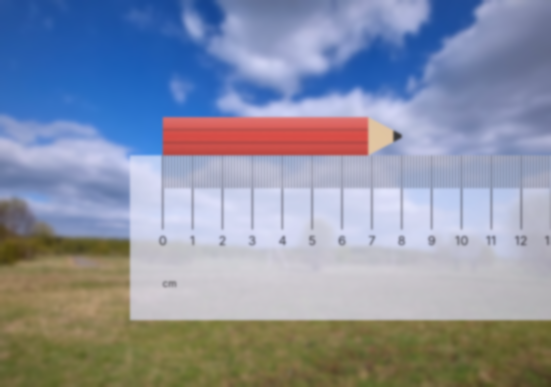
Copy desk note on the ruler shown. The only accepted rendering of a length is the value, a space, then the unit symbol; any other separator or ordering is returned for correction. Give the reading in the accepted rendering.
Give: 8 cm
